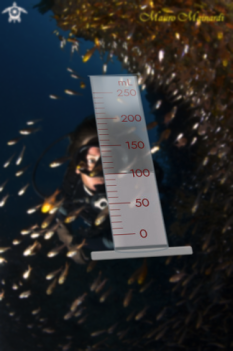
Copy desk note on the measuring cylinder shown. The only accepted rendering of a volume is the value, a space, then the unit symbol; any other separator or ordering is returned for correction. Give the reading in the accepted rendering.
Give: 100 mL
